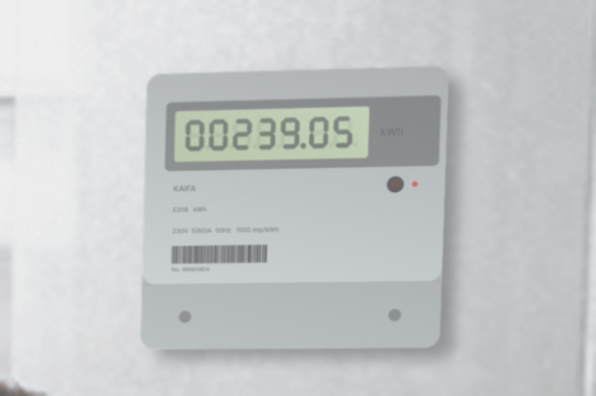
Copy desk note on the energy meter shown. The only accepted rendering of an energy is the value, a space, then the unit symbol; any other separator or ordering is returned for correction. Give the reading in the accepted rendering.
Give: 239.05 kWh
